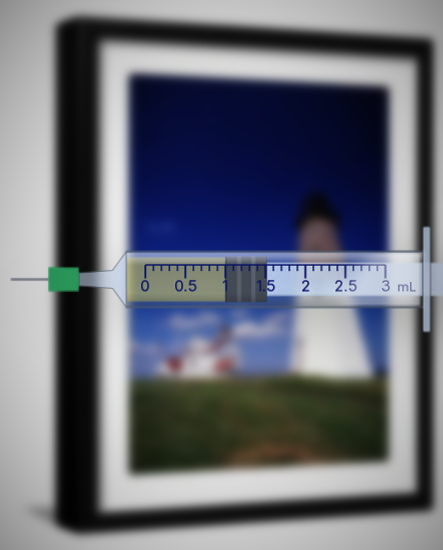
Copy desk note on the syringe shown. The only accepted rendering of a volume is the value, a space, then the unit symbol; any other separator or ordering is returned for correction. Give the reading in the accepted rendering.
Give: 1 mL
